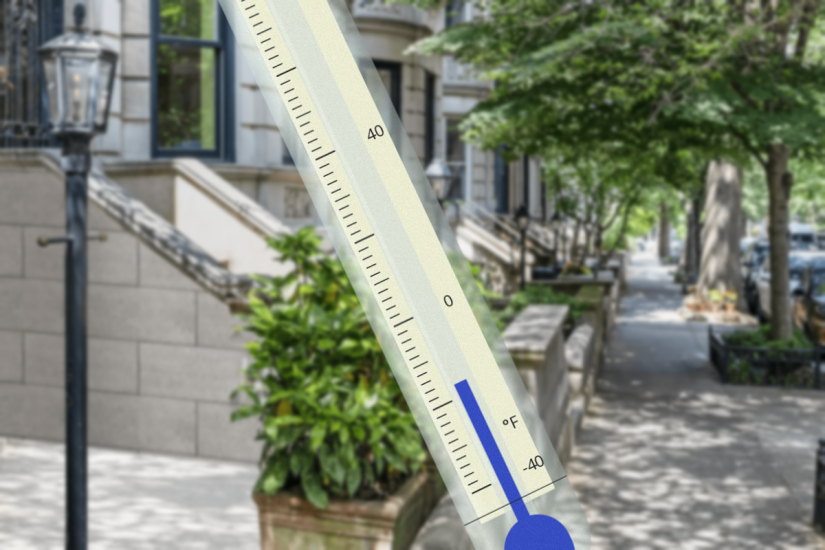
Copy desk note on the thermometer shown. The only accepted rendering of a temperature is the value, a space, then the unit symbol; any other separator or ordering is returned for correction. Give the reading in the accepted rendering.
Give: -17 °F
